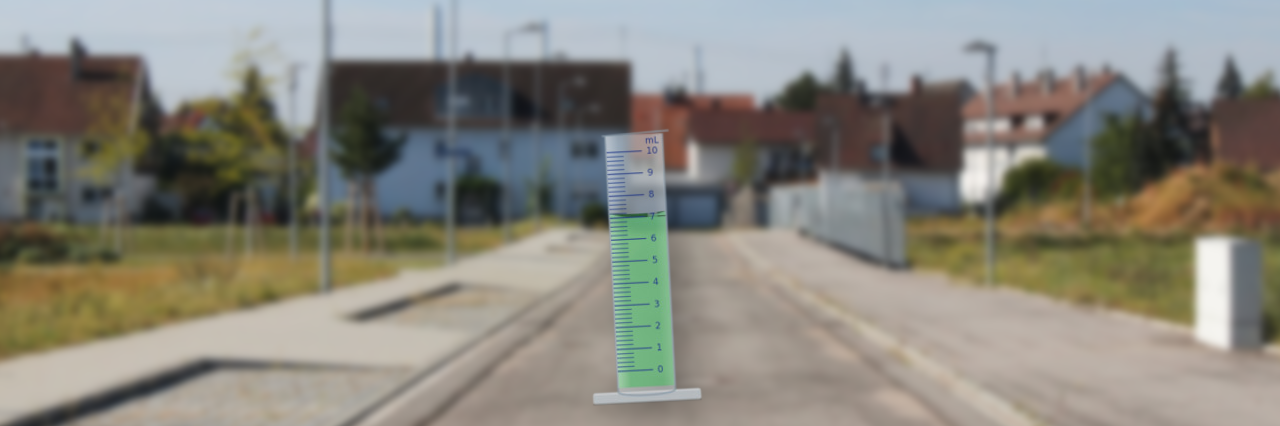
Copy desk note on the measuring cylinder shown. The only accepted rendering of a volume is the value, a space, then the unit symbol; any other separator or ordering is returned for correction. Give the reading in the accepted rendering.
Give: 7 mL
